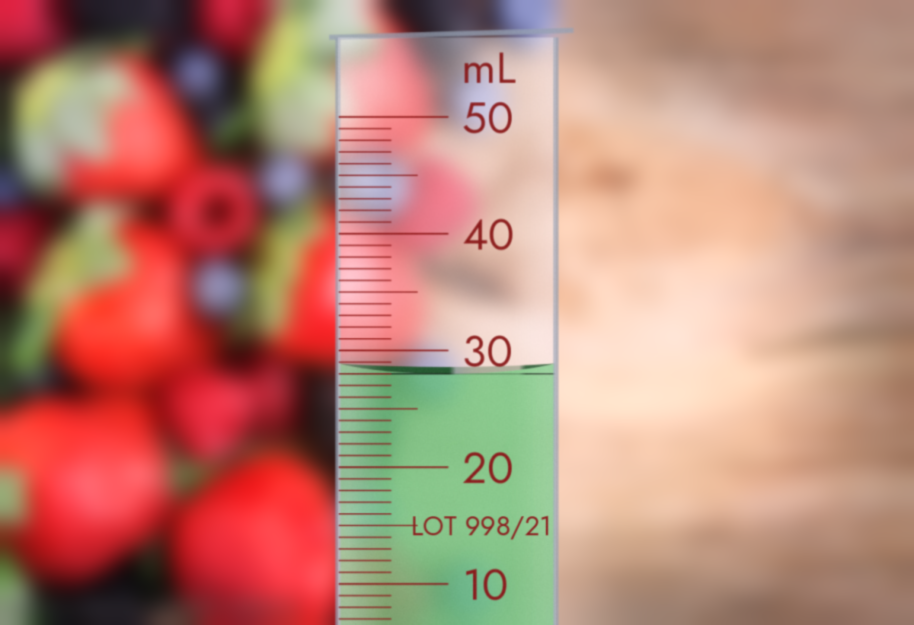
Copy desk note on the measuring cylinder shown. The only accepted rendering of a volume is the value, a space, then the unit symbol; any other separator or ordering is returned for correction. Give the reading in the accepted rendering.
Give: 28 mL
